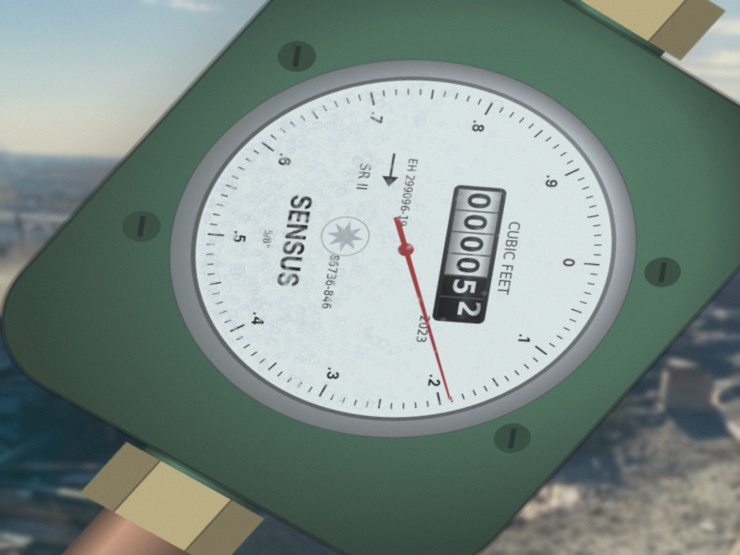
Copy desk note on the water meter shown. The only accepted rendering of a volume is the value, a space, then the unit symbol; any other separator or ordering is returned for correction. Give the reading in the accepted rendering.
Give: 52.19 ft³
